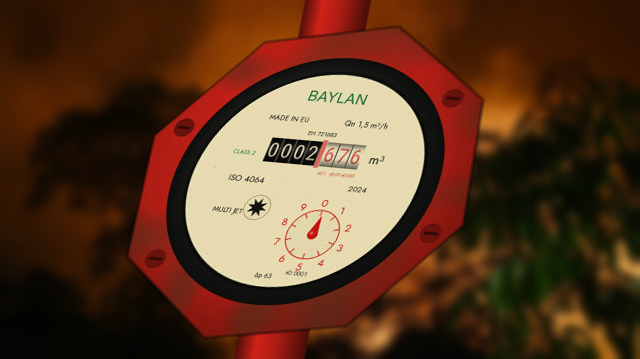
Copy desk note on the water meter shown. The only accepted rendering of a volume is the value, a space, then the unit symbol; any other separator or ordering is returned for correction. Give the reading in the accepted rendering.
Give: 2.6760 m³
